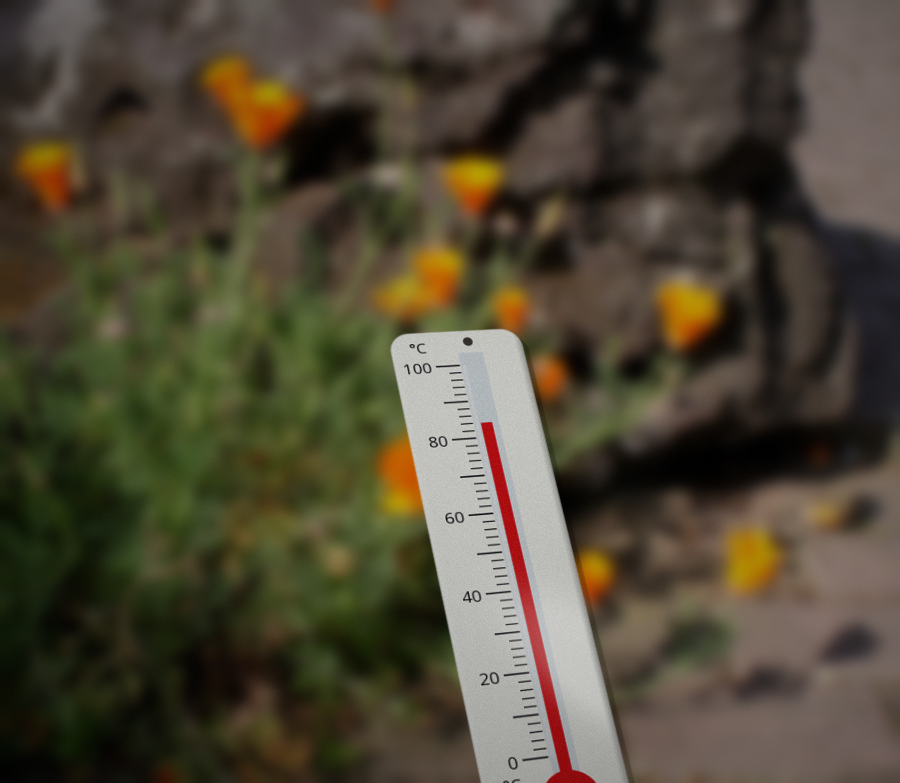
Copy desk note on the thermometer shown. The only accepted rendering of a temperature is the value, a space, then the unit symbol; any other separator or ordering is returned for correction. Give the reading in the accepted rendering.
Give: 84 °C
